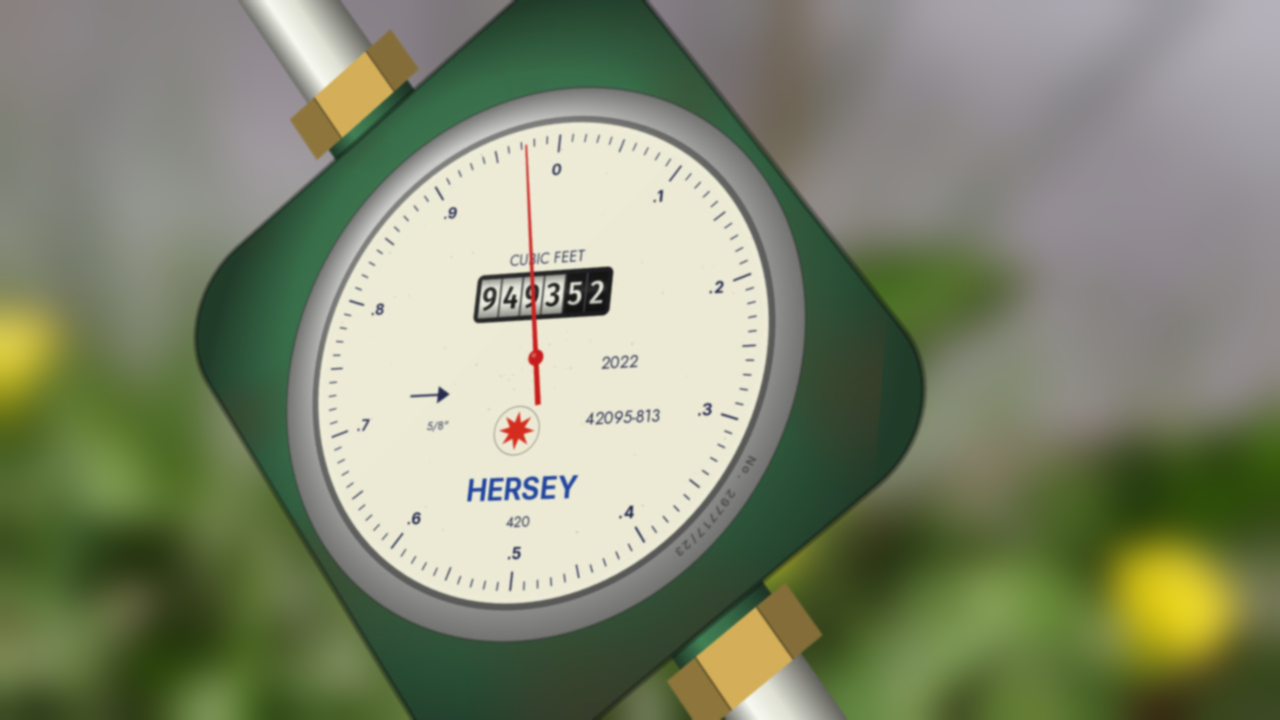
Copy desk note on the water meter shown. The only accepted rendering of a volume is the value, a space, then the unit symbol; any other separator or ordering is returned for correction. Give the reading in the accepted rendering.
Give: 949351.97 ft³
